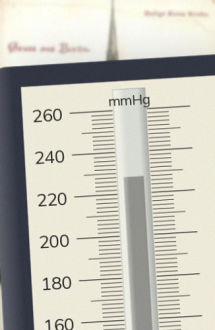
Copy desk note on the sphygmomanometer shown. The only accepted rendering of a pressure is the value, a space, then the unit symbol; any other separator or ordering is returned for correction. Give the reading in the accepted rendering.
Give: 228 mmHg
